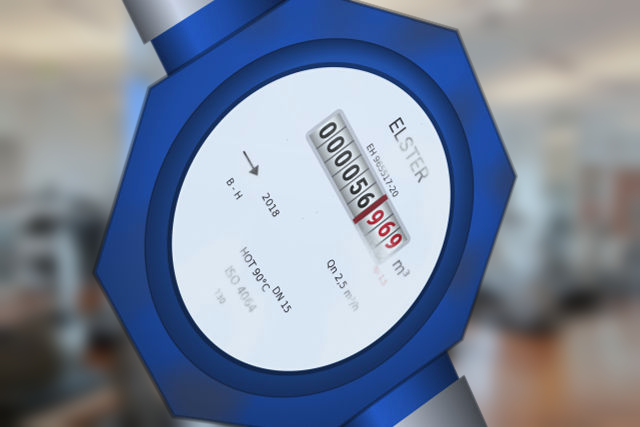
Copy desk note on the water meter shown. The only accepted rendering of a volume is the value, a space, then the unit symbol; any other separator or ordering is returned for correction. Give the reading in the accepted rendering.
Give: 56.969 m³
